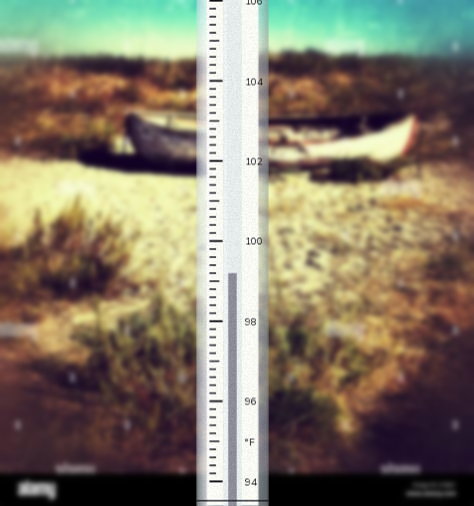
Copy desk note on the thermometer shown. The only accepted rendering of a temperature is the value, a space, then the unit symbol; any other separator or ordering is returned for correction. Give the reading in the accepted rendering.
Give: 99.2 °F
